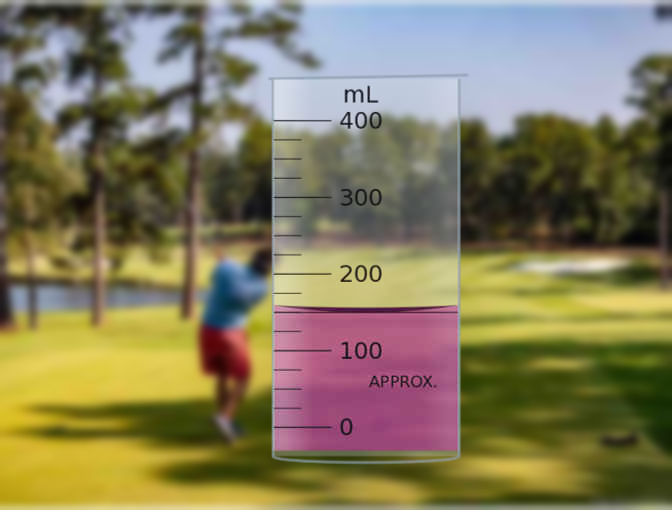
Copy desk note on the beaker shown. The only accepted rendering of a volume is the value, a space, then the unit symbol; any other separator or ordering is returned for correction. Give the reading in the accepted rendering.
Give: 150 mL
